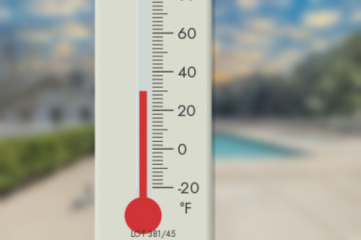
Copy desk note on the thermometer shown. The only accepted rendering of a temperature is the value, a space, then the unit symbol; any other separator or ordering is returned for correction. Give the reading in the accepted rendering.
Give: 30 °F
